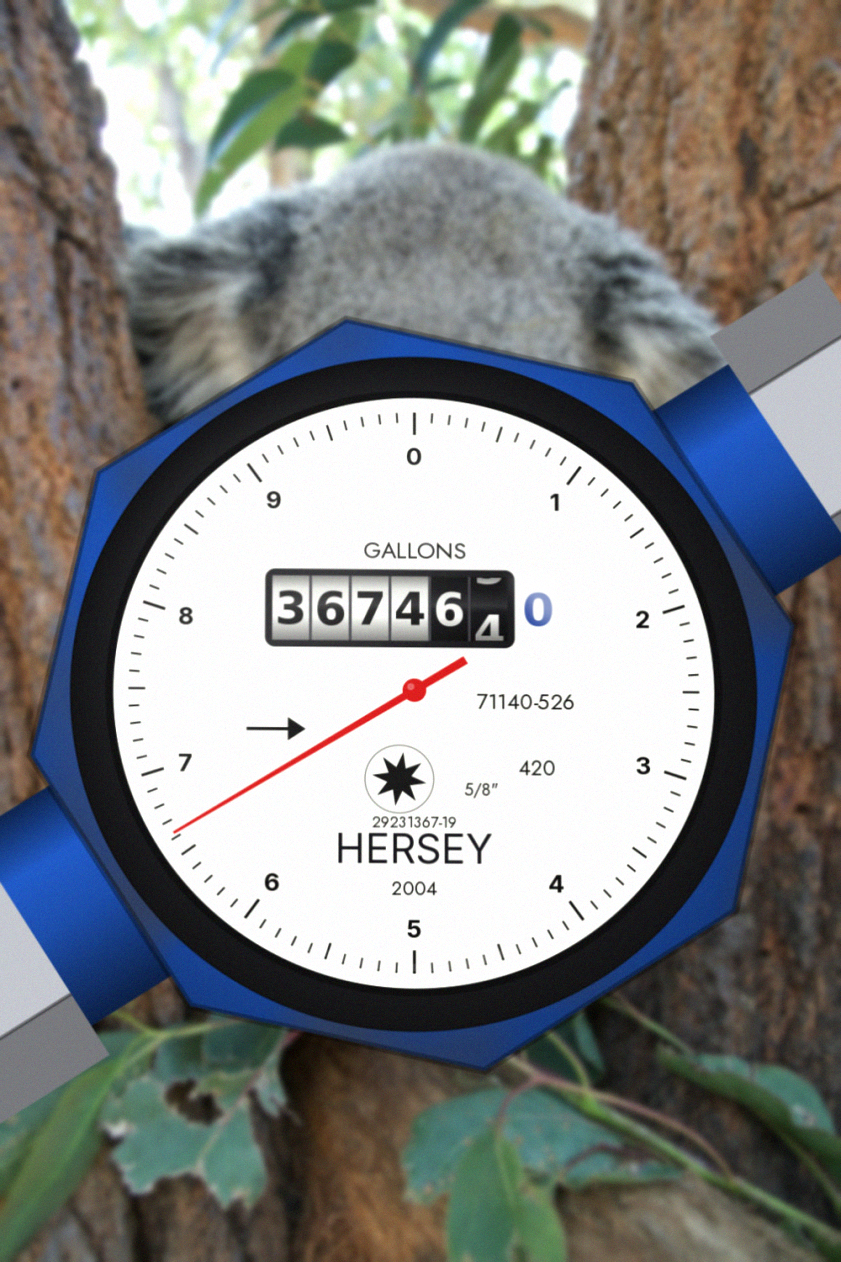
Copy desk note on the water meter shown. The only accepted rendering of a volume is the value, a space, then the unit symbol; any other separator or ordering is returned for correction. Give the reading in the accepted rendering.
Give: 3674636.6 gal
